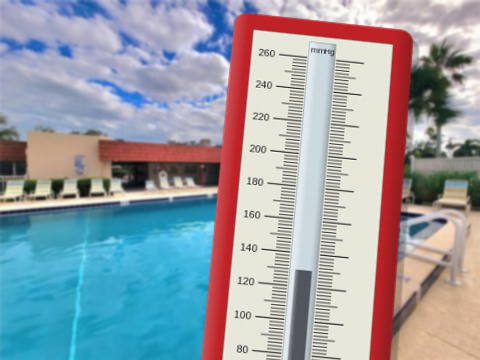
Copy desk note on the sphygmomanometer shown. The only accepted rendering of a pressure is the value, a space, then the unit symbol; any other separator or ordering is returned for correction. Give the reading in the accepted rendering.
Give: 130 mmHg
